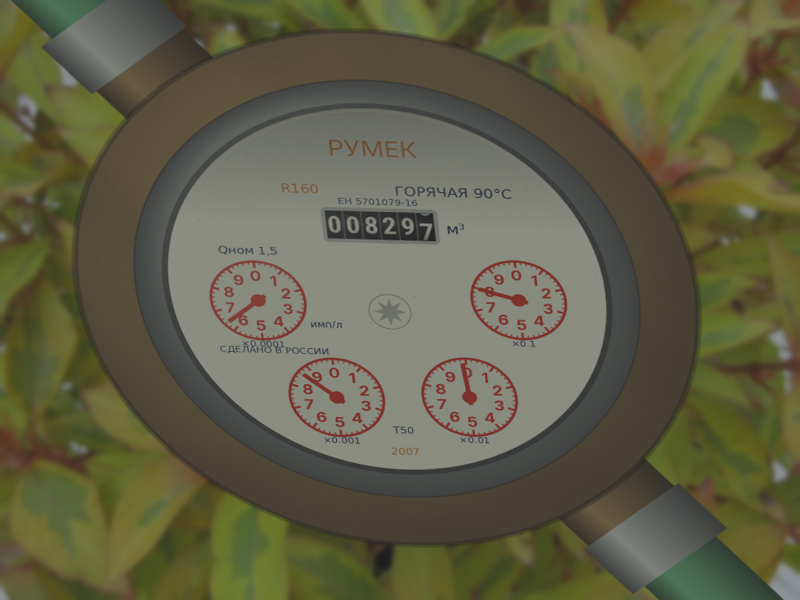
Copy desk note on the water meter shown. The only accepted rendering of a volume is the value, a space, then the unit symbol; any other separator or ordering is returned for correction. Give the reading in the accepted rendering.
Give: 8296.7986 m³
